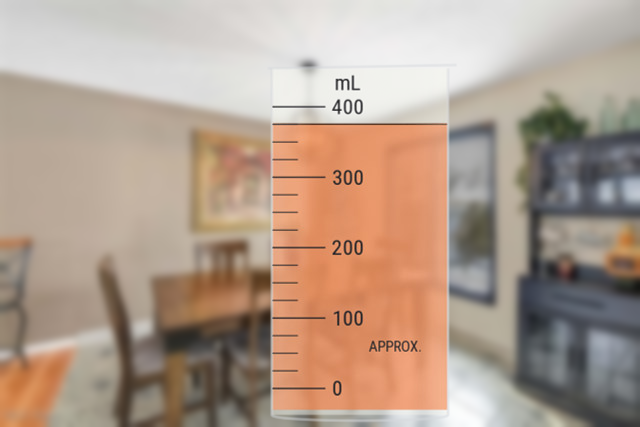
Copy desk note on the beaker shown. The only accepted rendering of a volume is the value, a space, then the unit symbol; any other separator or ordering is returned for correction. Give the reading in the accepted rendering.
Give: 375 mL
